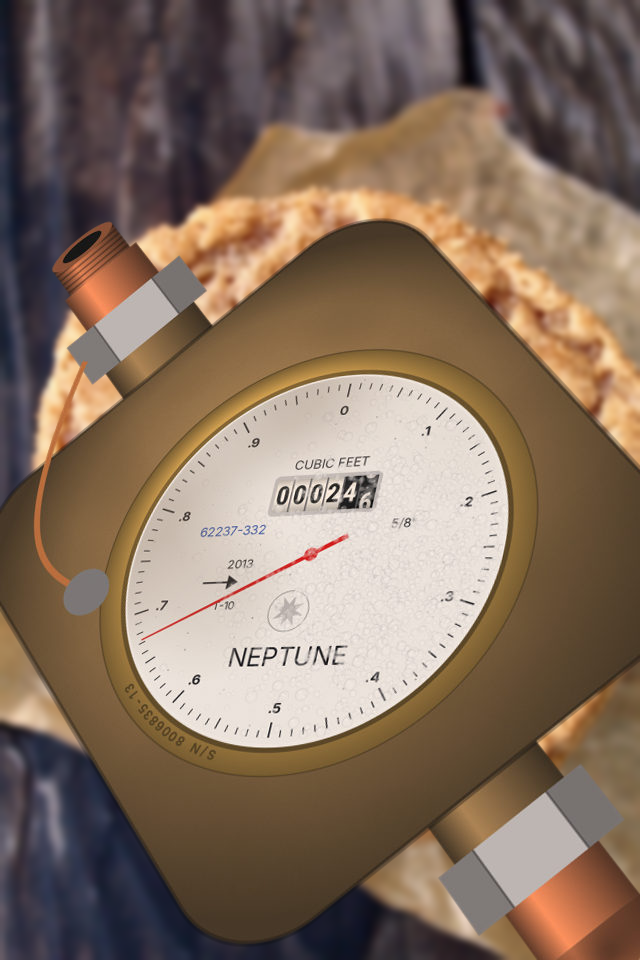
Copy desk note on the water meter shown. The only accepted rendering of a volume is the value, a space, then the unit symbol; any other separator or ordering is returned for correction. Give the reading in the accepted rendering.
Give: 245.67 ft³
